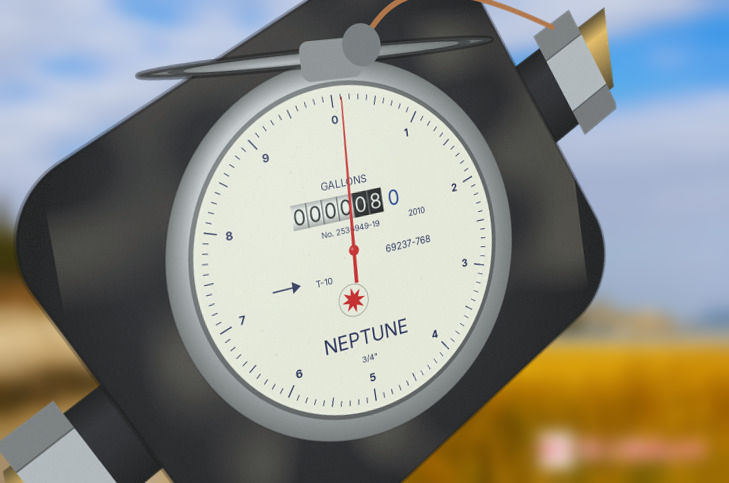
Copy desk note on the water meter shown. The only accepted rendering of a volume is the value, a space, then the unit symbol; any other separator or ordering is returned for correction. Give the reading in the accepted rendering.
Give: 80.1 gal
